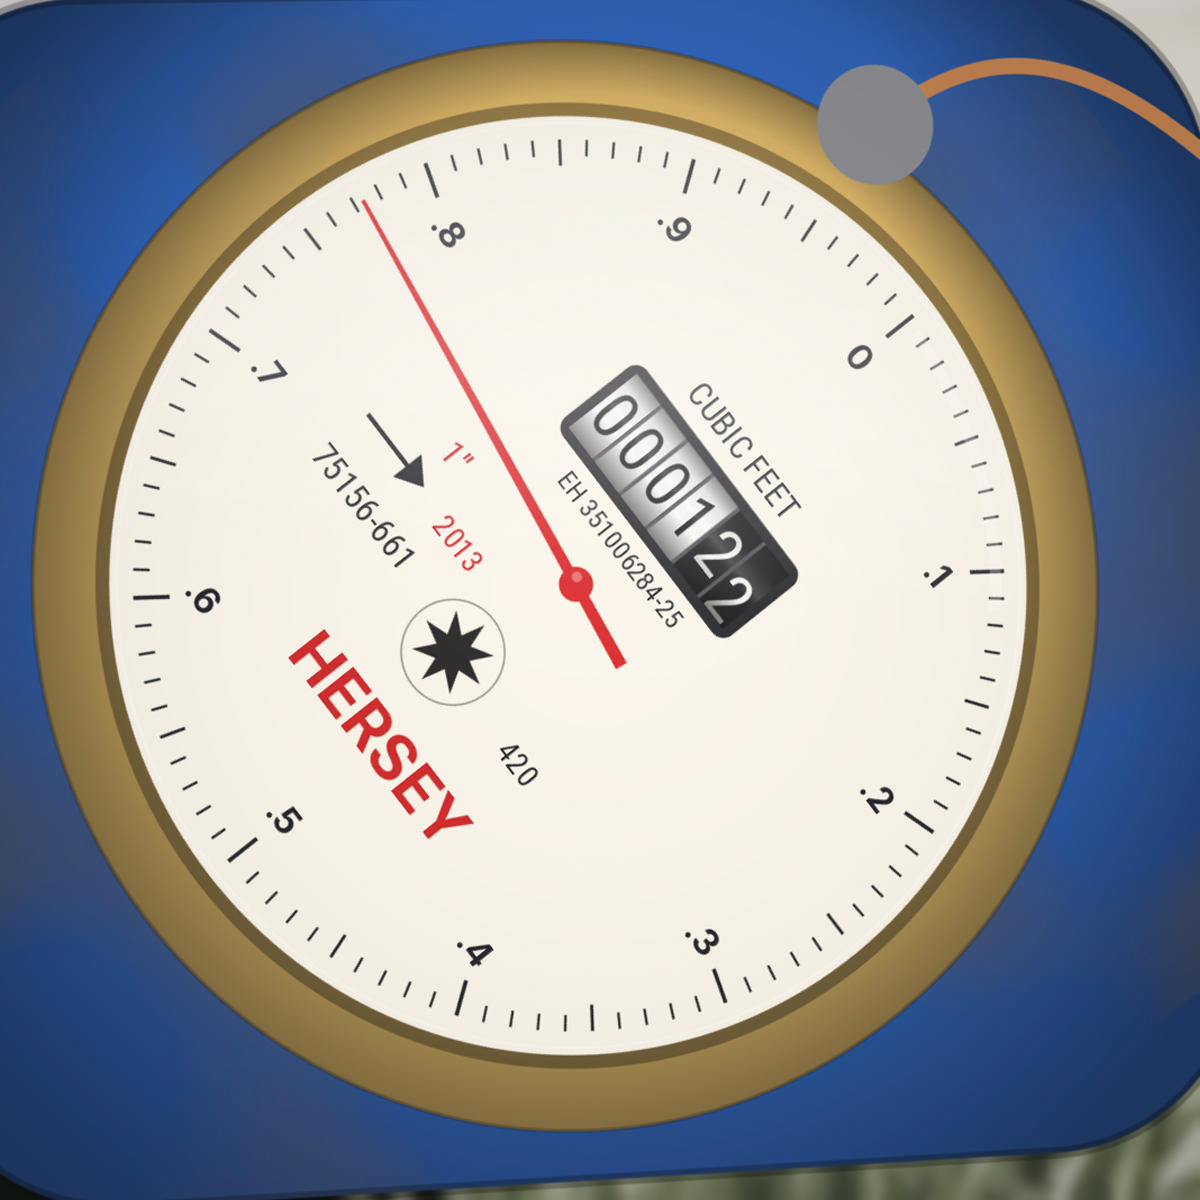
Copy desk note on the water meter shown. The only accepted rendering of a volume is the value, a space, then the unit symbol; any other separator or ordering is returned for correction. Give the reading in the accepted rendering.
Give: 121.77 ft³
